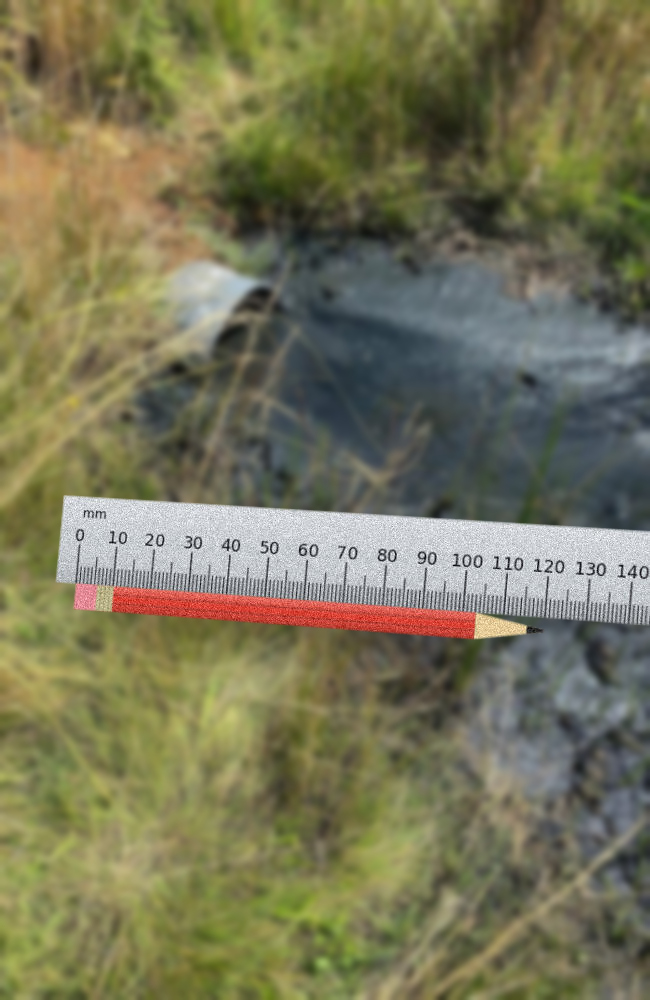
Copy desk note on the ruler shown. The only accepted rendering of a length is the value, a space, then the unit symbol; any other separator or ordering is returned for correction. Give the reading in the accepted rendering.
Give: 120 mm
